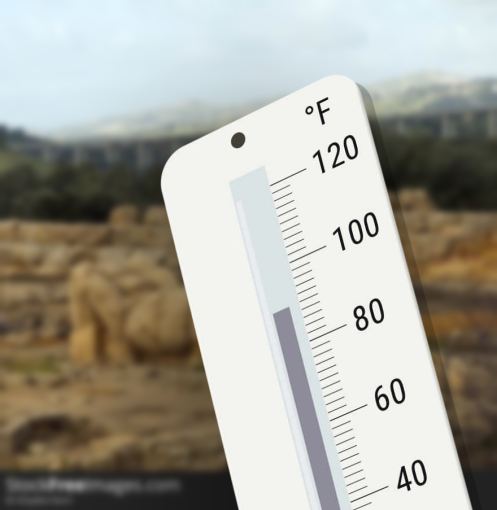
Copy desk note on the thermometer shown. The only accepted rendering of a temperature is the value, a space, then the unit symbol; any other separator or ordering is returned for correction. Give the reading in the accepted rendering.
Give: 90 °F
